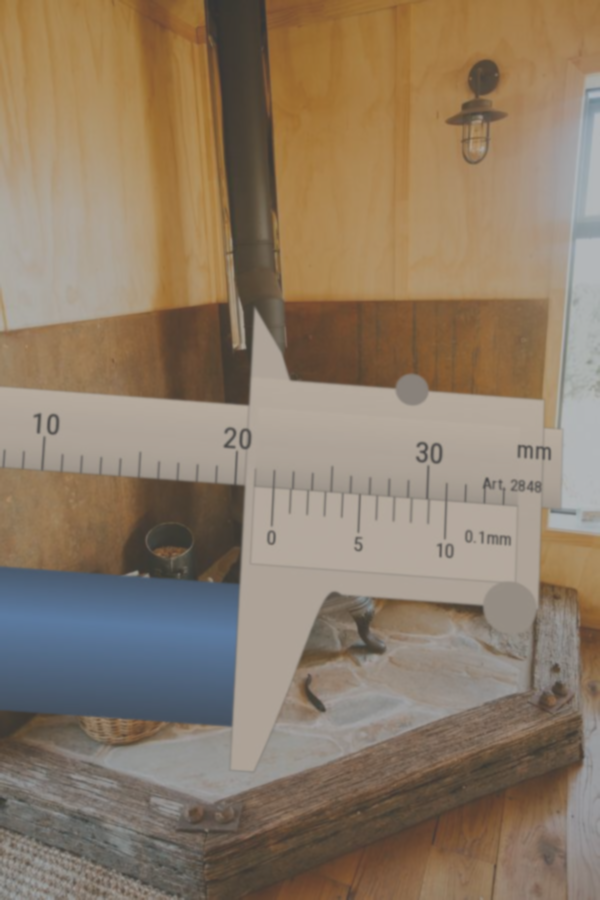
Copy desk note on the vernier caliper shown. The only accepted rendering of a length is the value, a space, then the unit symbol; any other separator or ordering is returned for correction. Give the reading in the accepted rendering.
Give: 22.0 mm
